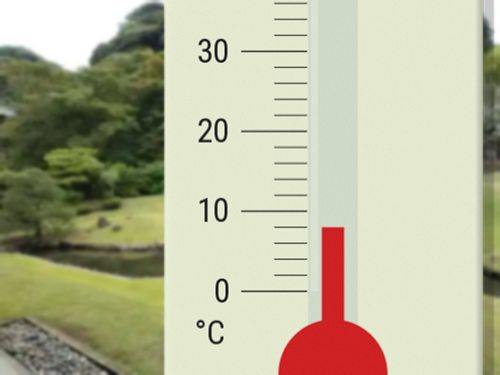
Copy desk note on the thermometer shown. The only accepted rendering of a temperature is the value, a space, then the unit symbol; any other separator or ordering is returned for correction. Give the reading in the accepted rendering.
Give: 8 °C
